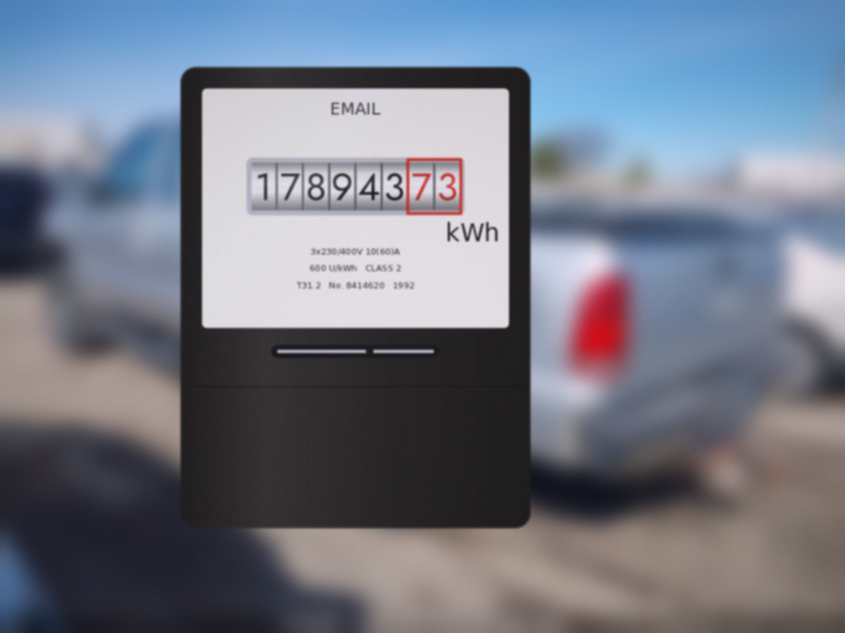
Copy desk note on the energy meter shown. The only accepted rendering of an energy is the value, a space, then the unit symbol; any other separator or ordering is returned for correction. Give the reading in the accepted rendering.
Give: 178943.73 kWh
